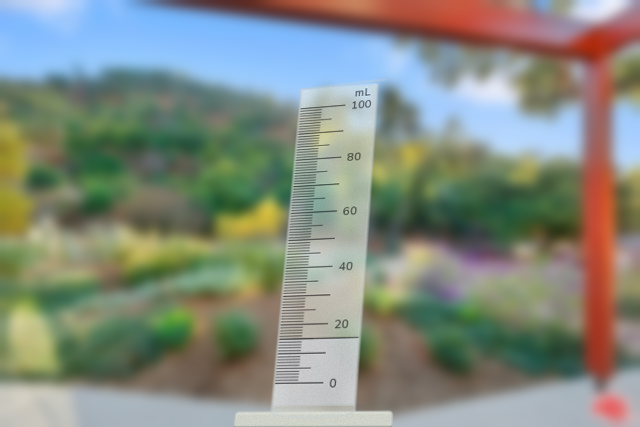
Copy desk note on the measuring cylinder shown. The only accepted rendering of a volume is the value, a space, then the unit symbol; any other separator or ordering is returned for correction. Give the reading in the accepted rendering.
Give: 15 mL
